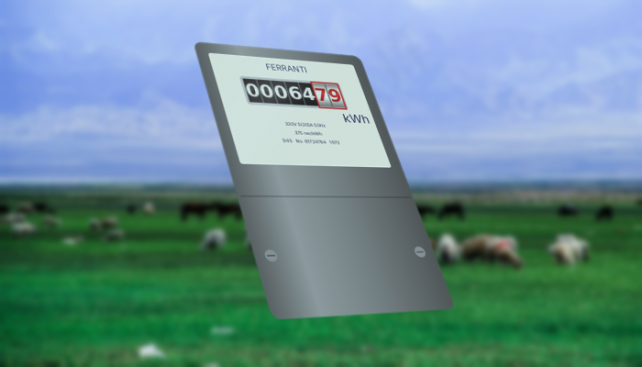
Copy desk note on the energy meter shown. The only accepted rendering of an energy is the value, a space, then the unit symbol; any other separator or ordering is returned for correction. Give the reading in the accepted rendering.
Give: 64.79 kWh
